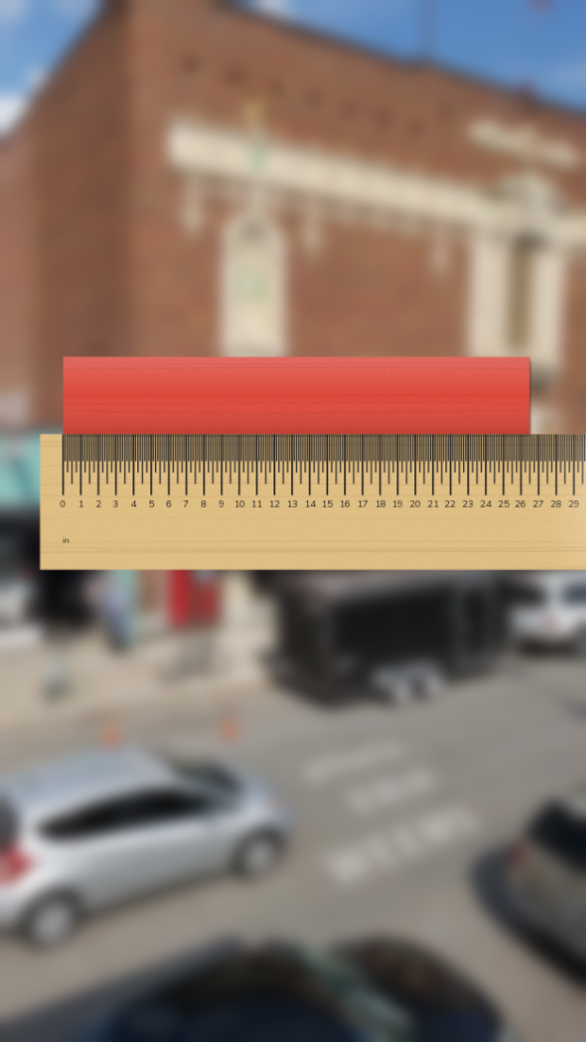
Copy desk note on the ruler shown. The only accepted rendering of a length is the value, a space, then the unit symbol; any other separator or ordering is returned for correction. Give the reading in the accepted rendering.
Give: 26.5 in
